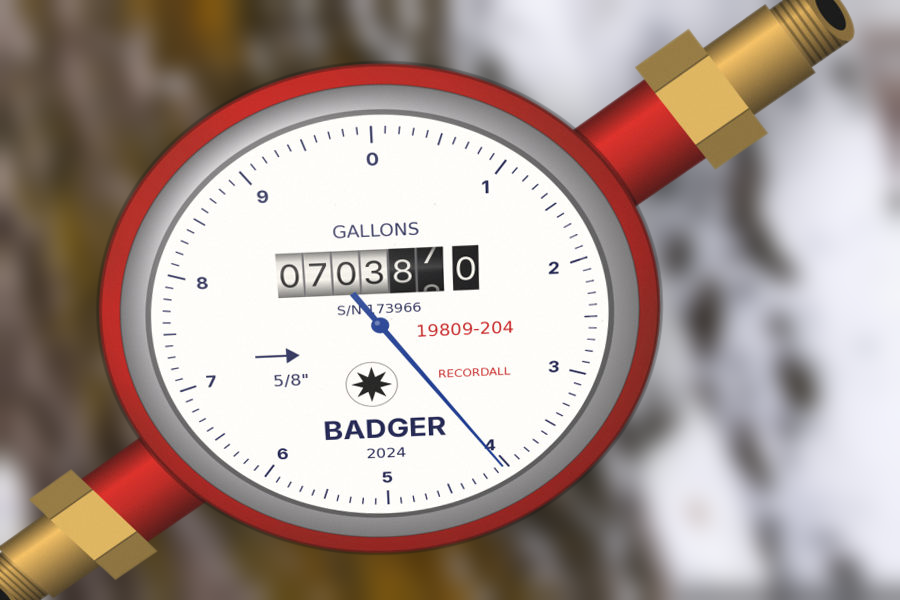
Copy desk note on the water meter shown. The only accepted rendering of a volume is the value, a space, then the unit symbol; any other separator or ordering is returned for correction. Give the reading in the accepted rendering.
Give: 703874.0 gal
